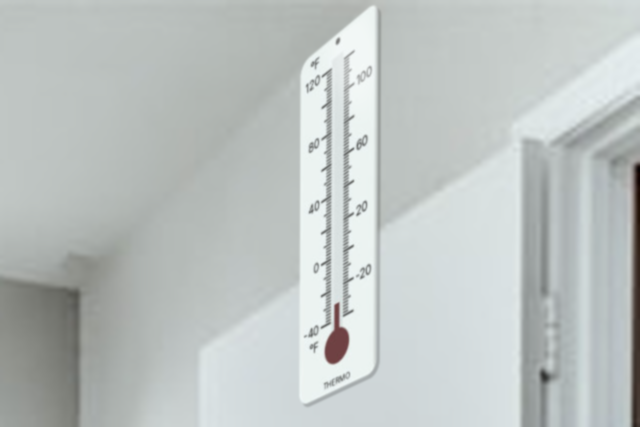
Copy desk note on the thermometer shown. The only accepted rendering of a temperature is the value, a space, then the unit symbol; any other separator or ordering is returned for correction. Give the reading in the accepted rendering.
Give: -30 °F
